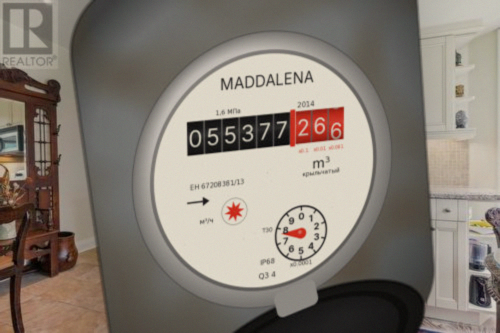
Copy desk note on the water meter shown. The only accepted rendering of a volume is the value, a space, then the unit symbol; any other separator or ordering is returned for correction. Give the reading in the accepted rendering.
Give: 55377.2657 m³
